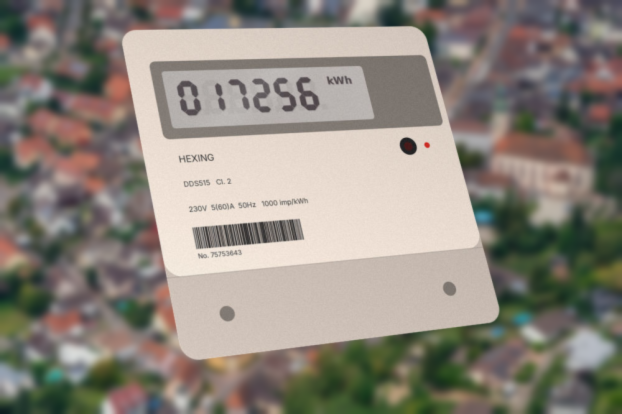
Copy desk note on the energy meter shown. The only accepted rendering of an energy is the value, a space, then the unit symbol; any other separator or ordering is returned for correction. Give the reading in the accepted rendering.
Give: 17256 kWh
